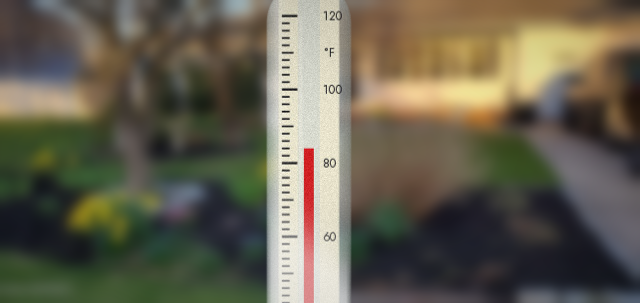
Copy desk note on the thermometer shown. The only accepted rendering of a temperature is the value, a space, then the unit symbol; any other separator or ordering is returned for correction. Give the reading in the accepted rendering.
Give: 84 °F
